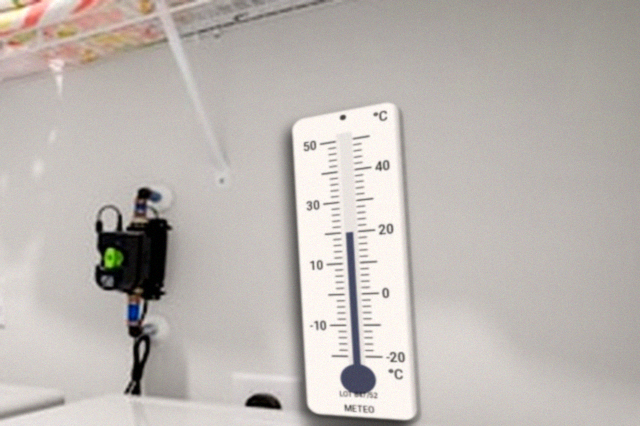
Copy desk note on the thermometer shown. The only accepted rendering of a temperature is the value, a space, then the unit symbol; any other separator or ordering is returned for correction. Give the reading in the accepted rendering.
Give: 20 °C
